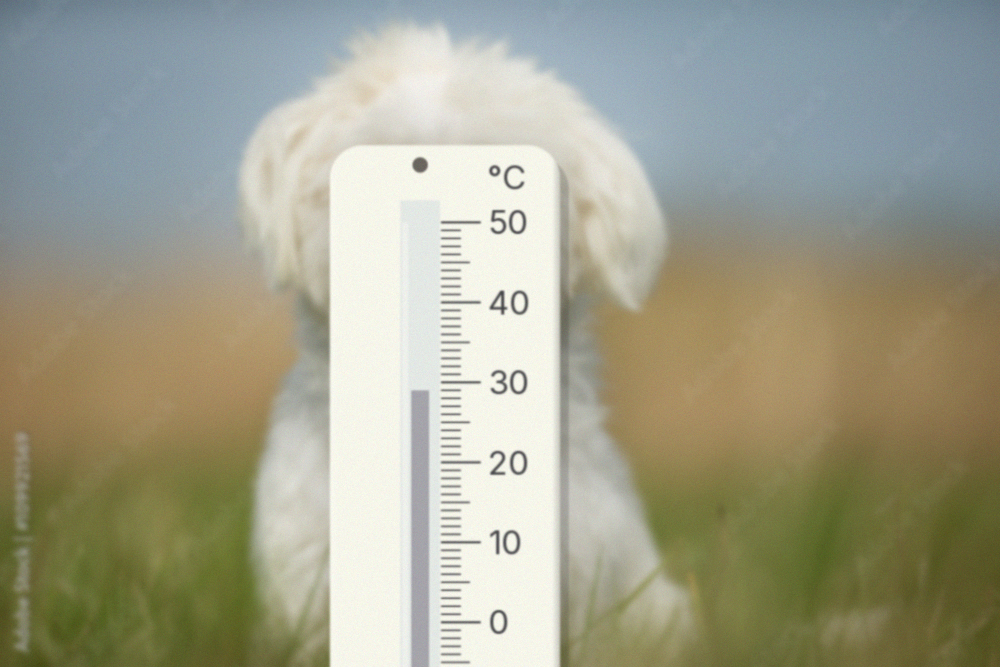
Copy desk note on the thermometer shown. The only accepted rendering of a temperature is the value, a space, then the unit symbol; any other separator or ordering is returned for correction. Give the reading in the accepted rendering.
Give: 29 °C
